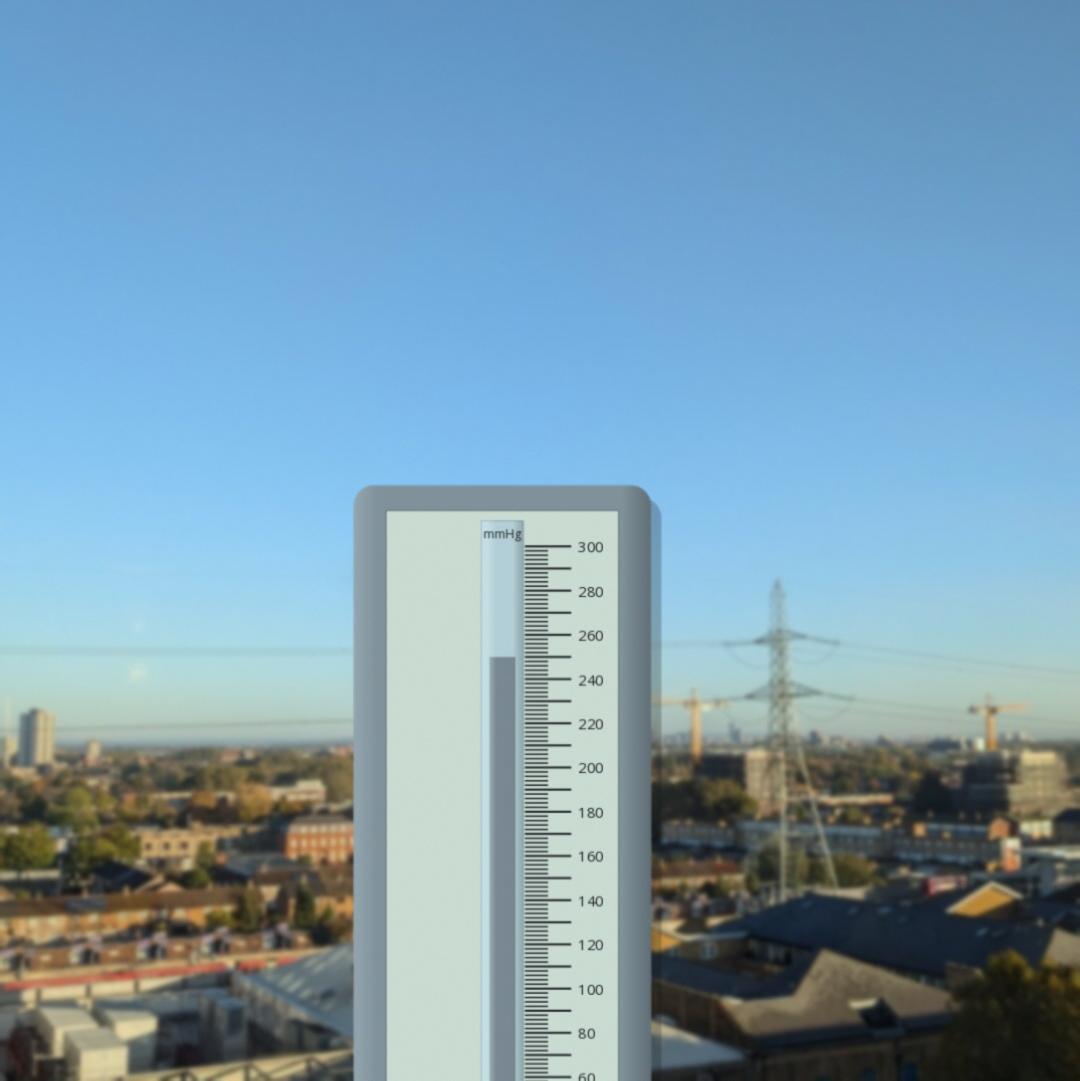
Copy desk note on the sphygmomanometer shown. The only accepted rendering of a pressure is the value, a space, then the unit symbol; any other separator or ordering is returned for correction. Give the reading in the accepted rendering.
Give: 250 mmHg
